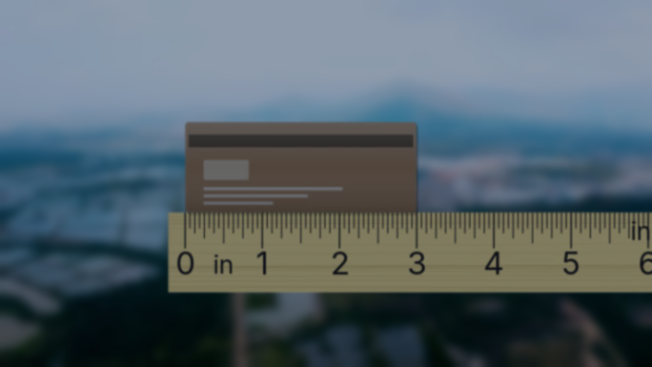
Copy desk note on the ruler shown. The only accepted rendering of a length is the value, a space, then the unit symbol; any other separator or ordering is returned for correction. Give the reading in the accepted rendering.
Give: 3 in
